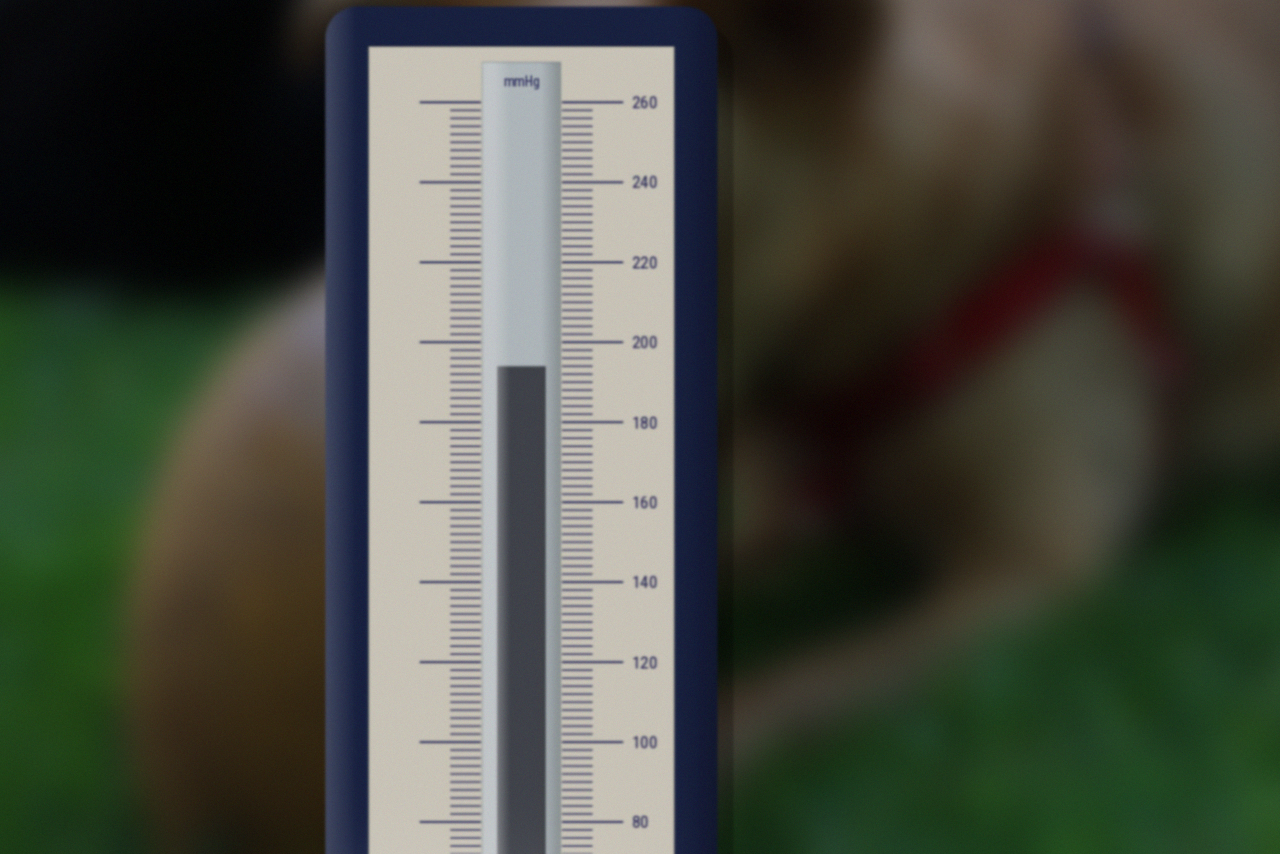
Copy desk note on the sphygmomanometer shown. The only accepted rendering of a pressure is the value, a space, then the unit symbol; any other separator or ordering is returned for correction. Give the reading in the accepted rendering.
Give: 194 mmHg
